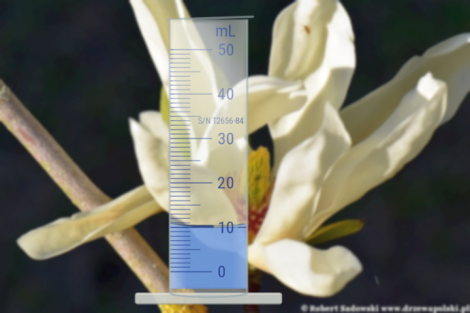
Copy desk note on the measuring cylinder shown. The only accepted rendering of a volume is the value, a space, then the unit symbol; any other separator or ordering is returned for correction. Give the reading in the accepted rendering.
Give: 10 mL
